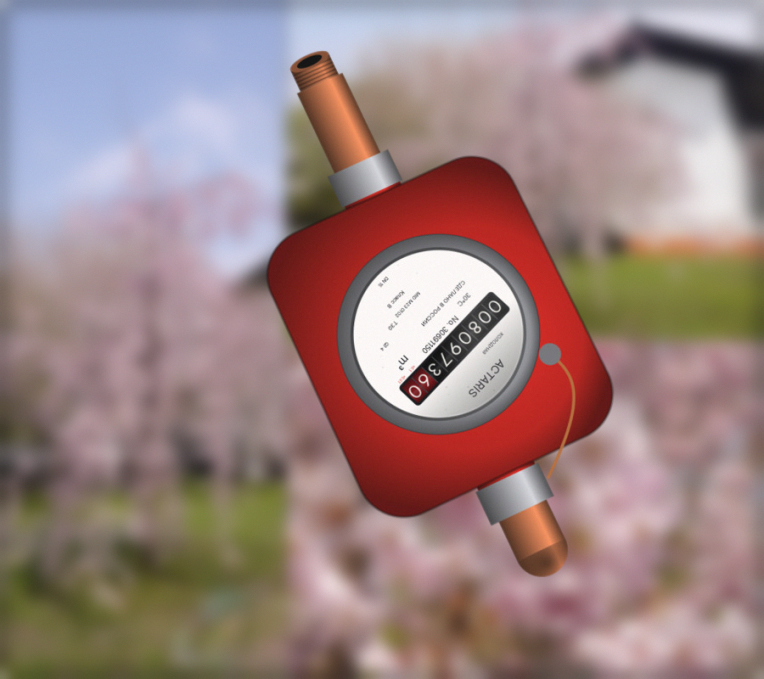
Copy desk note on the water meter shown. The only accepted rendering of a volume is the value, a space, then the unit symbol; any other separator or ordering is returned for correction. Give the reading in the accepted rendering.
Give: 80973.60 m³
